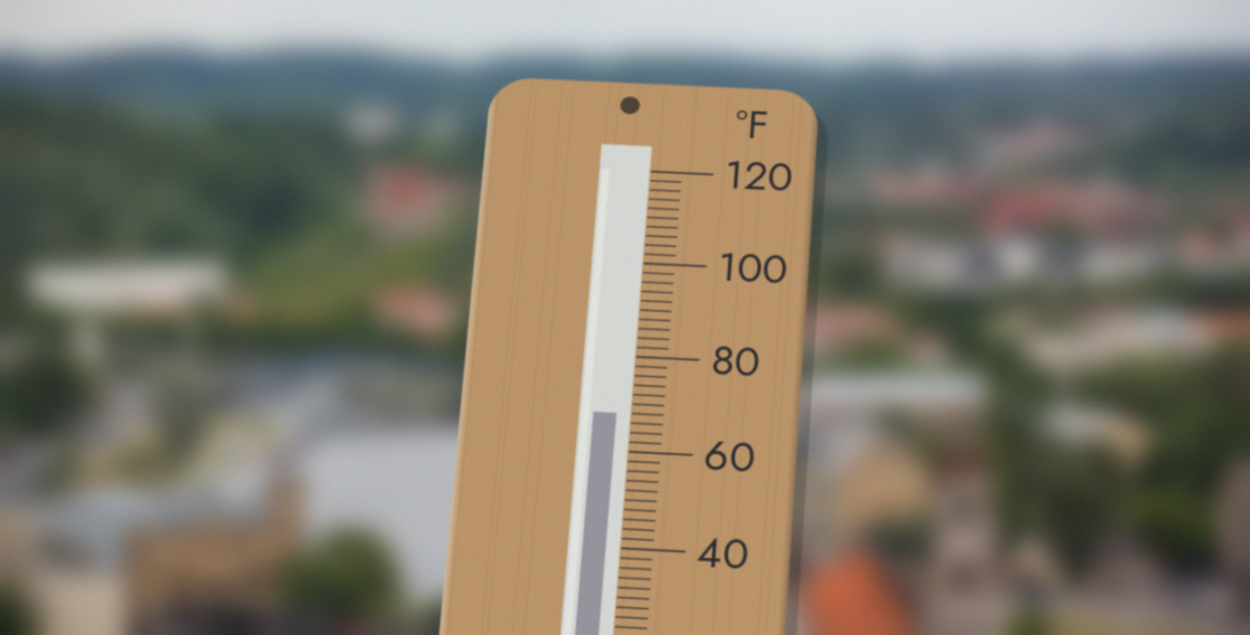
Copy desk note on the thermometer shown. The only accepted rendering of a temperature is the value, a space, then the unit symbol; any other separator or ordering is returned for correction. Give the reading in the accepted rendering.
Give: 68 °F
